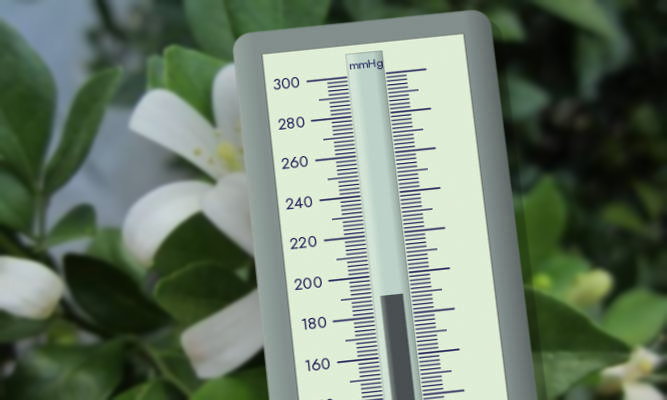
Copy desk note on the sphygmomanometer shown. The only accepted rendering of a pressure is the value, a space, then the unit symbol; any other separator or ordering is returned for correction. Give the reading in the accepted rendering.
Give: 190 mmHg
